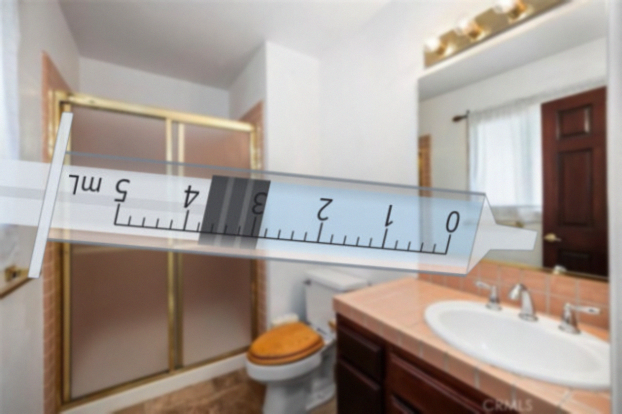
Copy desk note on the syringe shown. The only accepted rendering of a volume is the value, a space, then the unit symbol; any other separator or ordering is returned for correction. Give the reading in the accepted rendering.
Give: 2.9 mL
